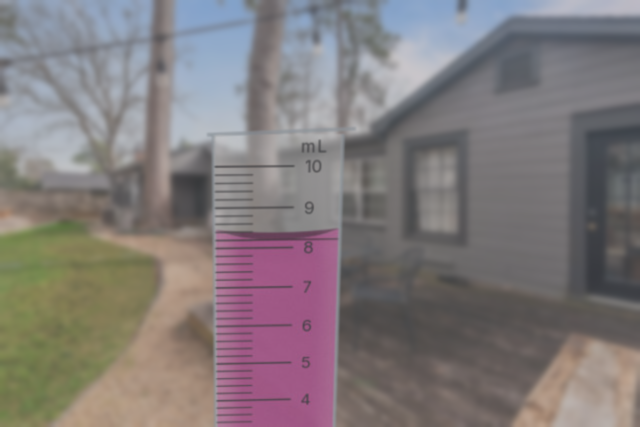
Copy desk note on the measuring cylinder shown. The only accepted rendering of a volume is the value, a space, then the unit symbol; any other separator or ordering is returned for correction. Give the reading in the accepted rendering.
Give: 8.2 mL
